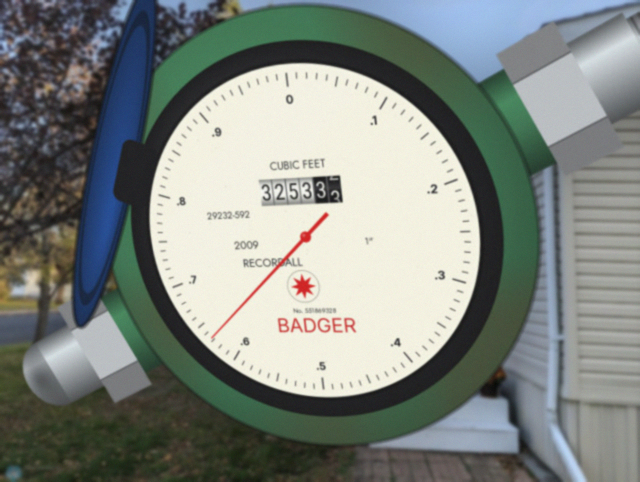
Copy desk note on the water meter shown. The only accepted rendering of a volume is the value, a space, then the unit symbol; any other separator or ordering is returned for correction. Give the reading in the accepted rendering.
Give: 325332.63 ft³
